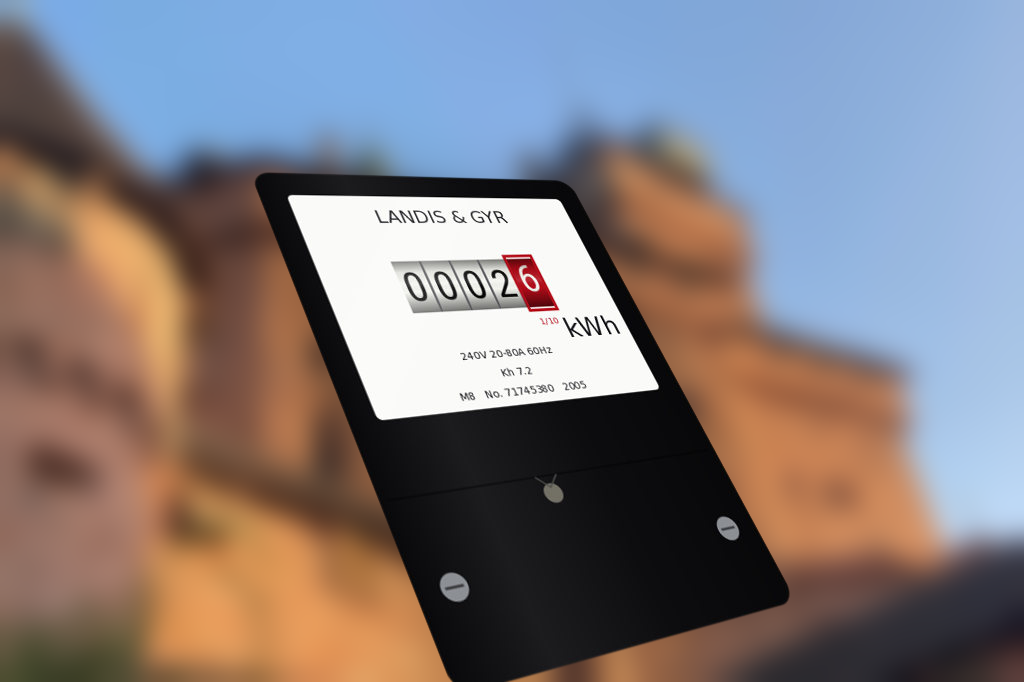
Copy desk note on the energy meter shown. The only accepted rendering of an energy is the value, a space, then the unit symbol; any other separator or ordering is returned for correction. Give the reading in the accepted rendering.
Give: 2.6 kWh
